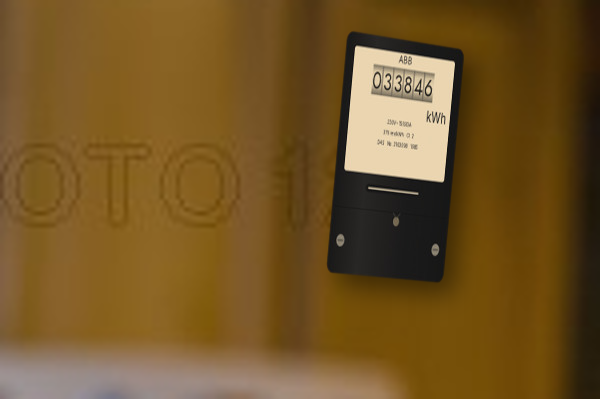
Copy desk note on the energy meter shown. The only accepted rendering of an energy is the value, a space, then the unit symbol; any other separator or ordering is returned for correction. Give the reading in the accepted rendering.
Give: 33846 kWh
